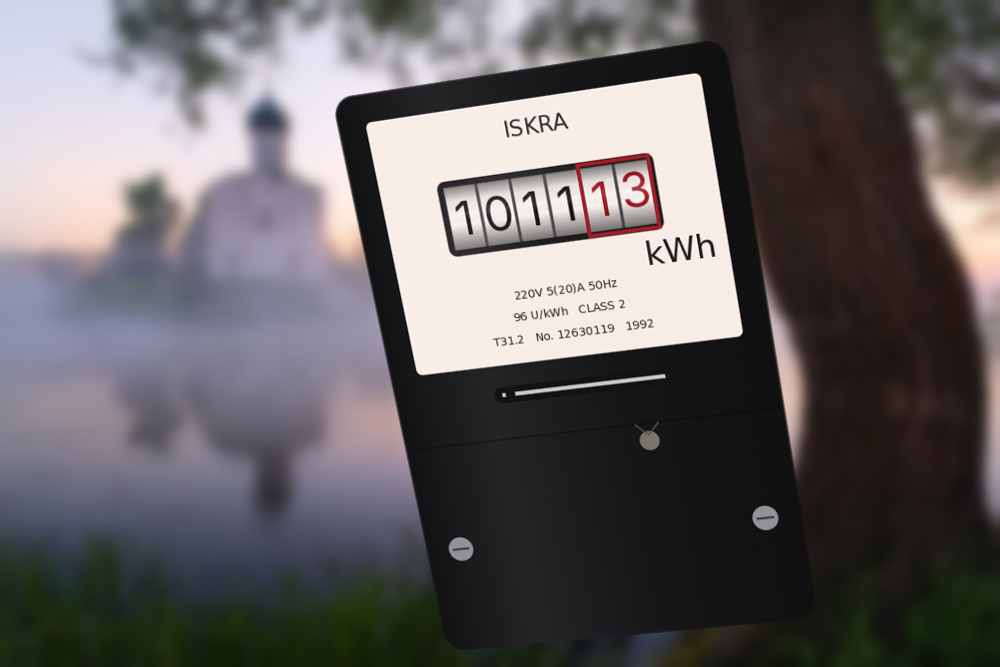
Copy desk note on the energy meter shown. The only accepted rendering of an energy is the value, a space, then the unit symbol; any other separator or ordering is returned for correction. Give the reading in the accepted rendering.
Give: 1011.13 kWh
